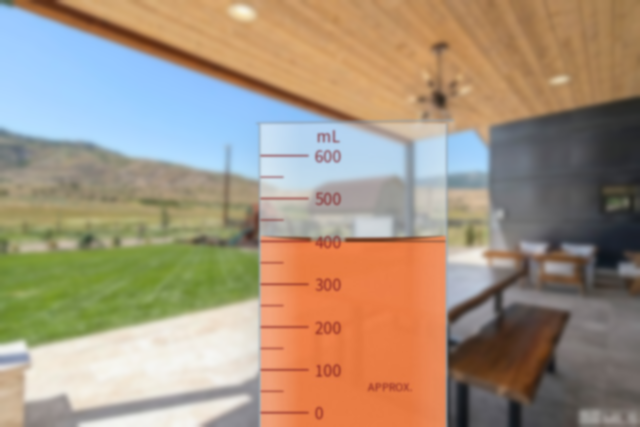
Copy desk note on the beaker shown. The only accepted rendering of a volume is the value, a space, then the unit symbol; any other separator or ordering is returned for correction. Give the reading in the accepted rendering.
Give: 400 mL
